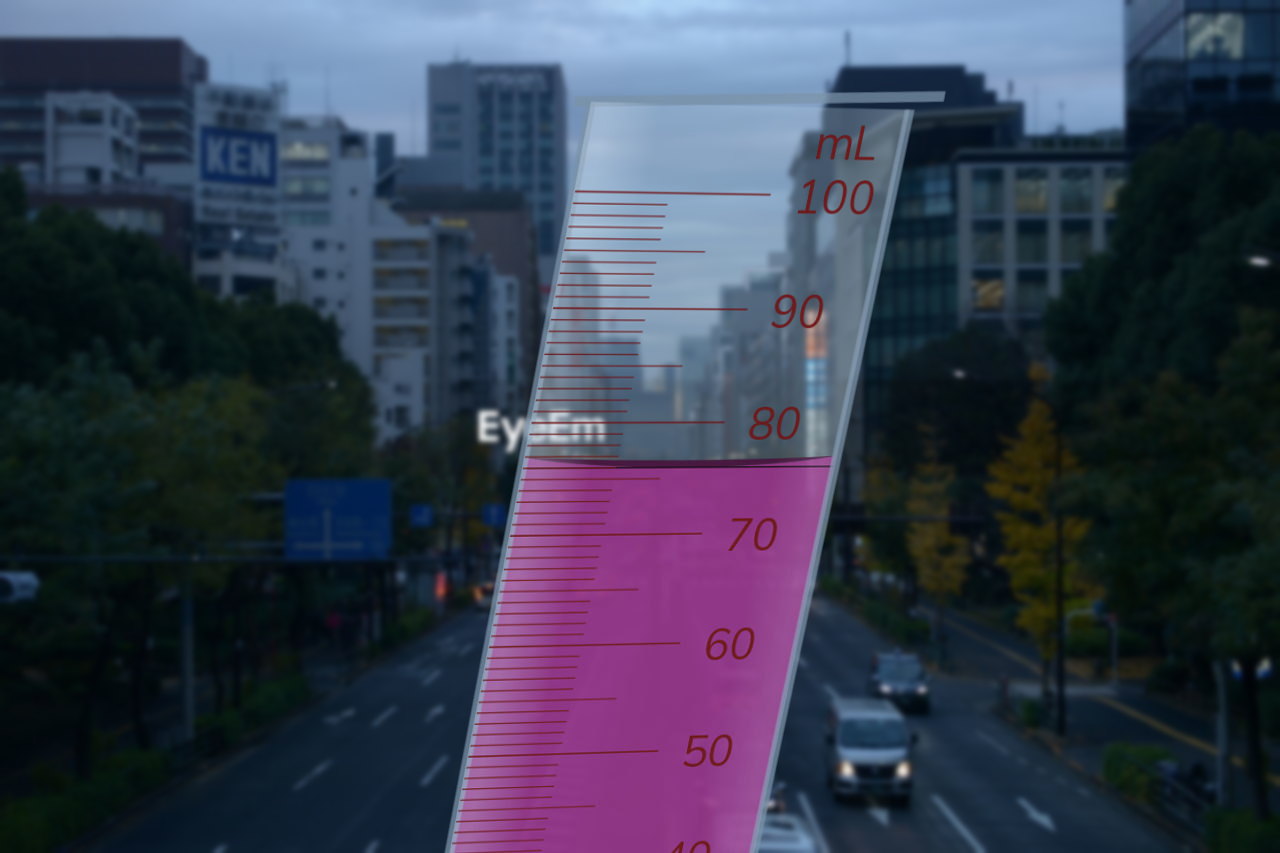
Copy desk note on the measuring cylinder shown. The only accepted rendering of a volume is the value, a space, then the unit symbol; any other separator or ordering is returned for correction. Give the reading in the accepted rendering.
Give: 76 mL
